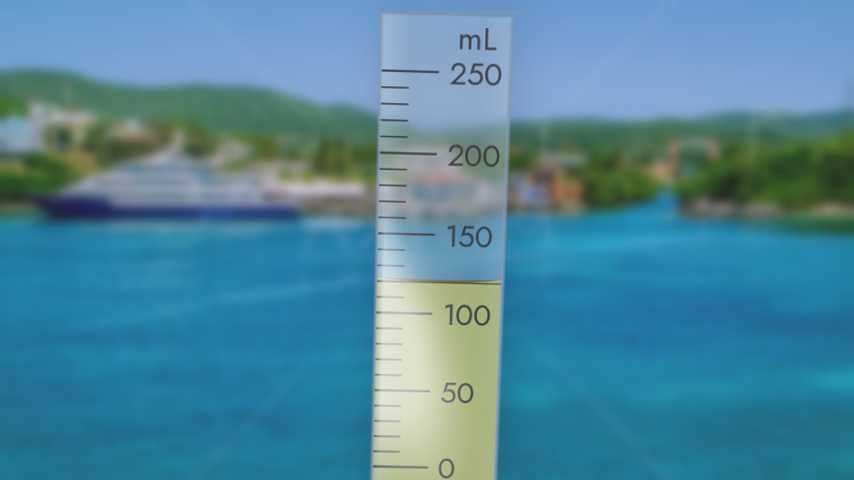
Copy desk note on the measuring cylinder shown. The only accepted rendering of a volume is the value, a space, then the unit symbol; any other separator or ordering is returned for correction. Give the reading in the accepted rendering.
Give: 120 mL
